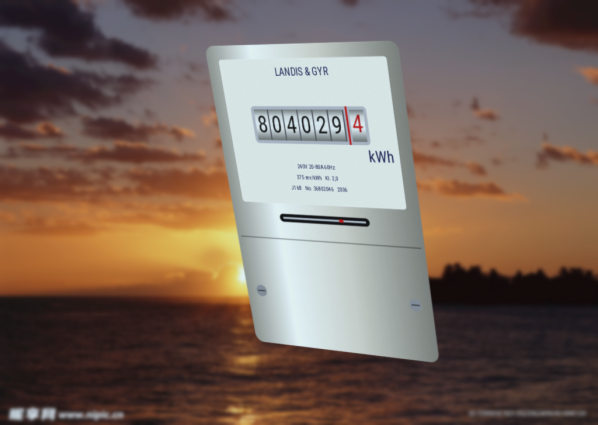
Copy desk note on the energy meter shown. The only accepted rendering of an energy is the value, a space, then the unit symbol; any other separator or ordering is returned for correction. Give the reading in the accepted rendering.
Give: 804029.4 kWh
